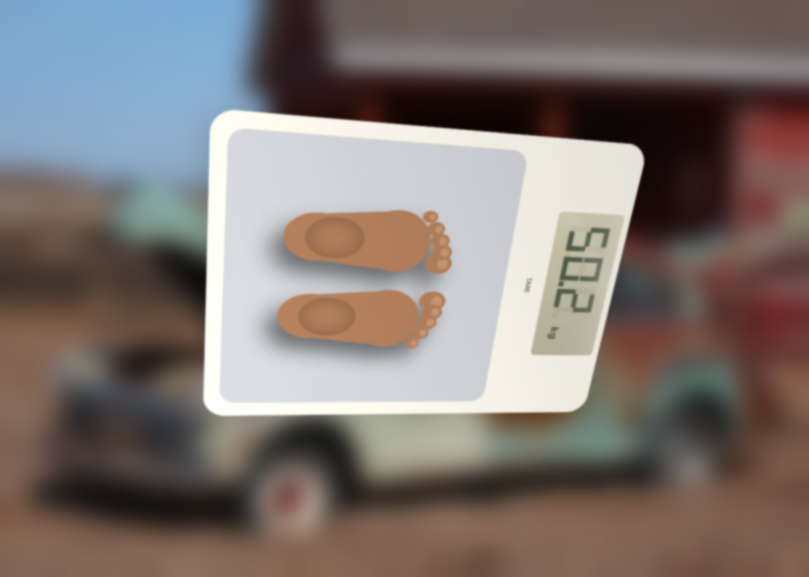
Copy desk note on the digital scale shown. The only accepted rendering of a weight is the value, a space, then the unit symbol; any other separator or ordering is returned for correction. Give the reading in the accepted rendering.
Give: 50.2 kg
